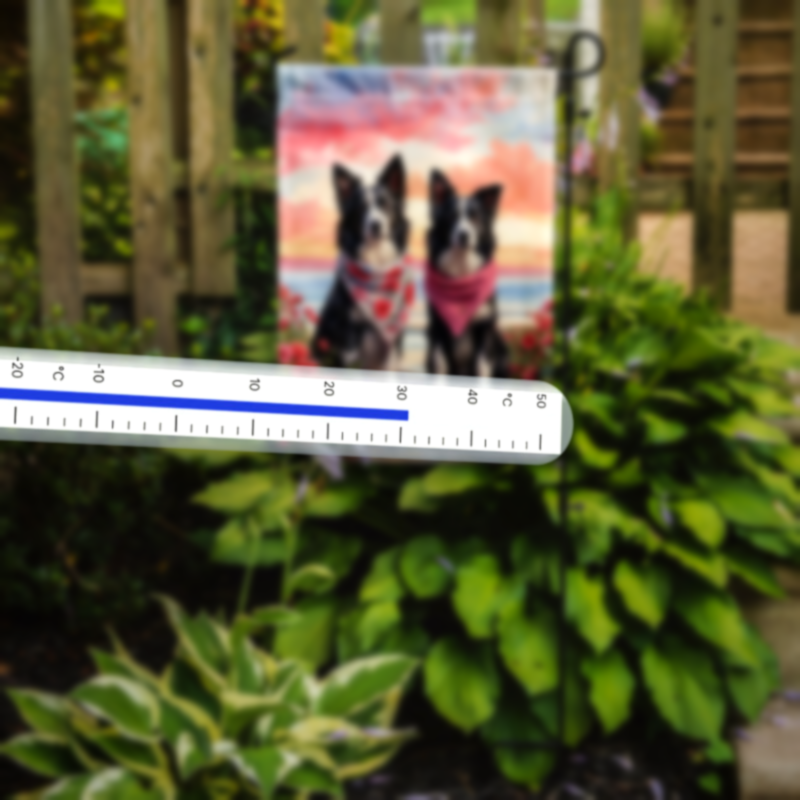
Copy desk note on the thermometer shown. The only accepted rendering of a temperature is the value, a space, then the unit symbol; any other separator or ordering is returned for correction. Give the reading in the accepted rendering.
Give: 31 °C
